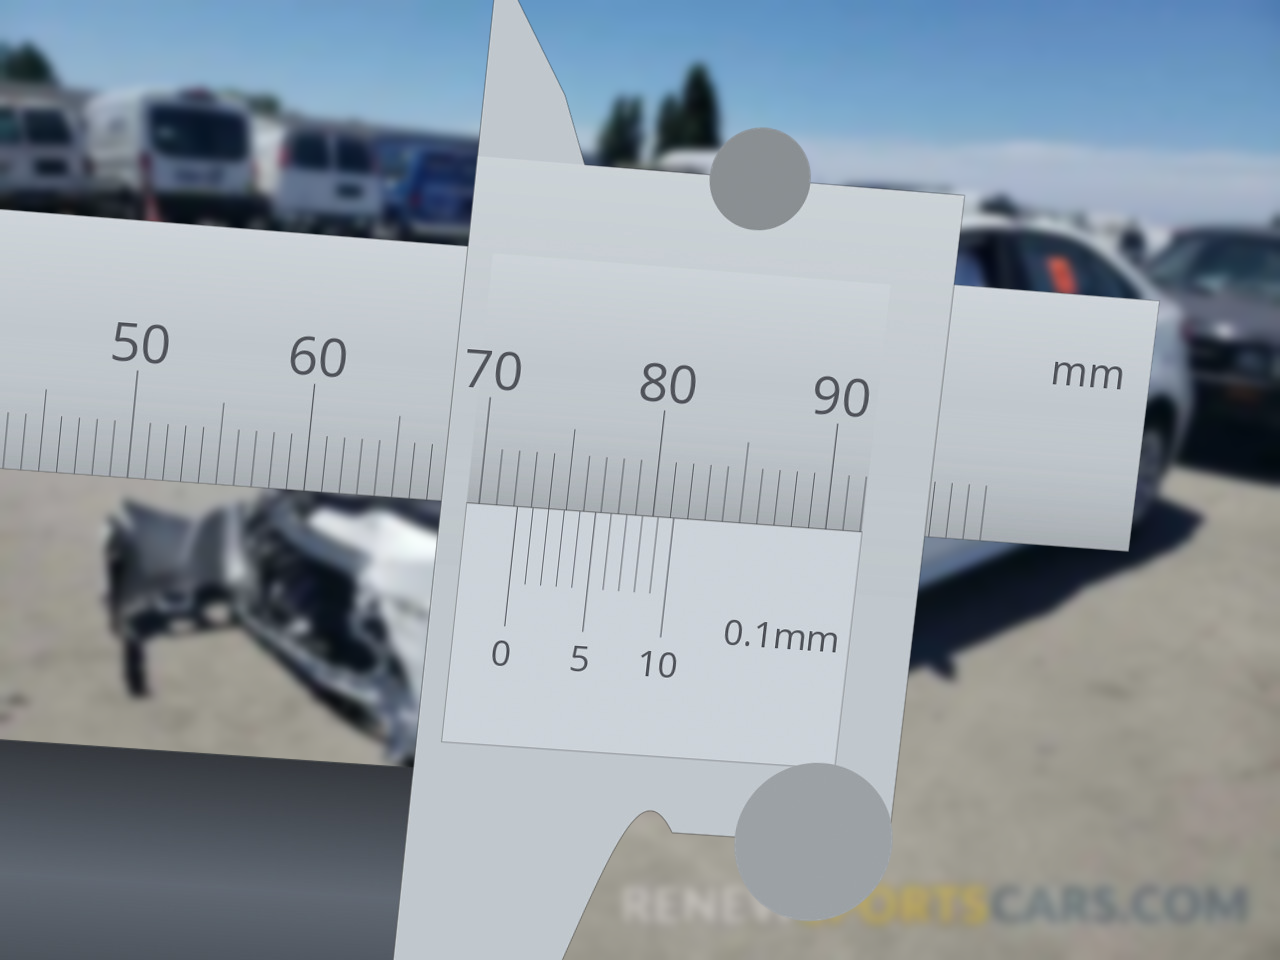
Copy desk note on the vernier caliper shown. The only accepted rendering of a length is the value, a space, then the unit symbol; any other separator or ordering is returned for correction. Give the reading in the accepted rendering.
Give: 72.2 mm
